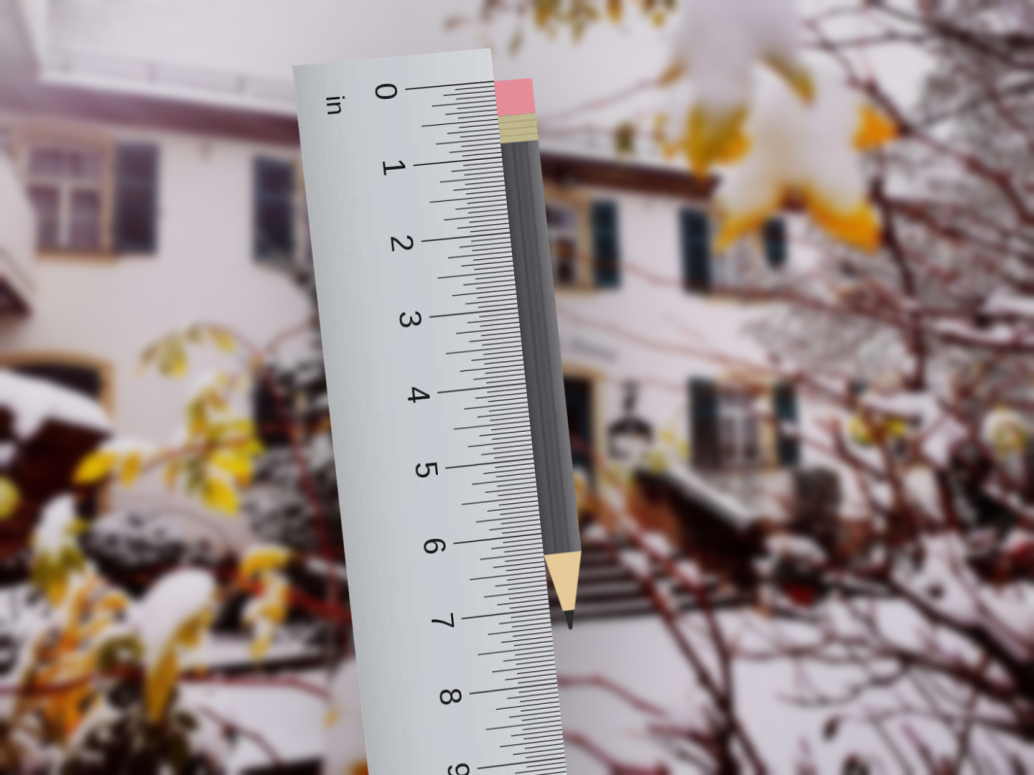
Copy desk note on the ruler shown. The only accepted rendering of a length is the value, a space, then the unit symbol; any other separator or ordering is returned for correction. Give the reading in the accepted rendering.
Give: 7.3125 in
